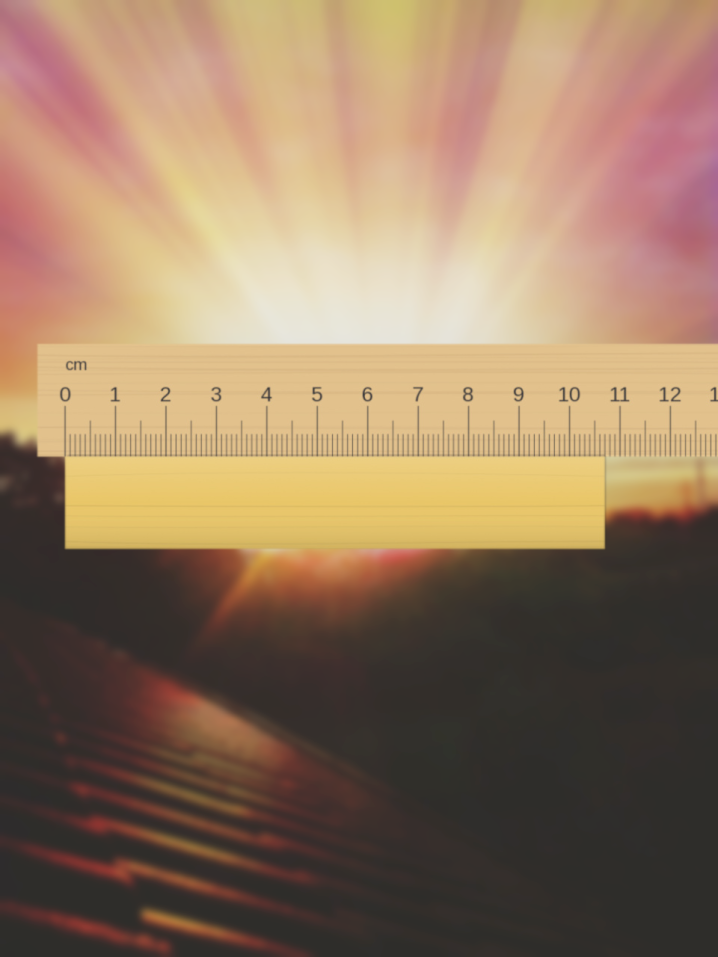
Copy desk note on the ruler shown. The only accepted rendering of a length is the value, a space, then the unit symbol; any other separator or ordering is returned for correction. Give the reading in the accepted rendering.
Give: 10.7 cm
